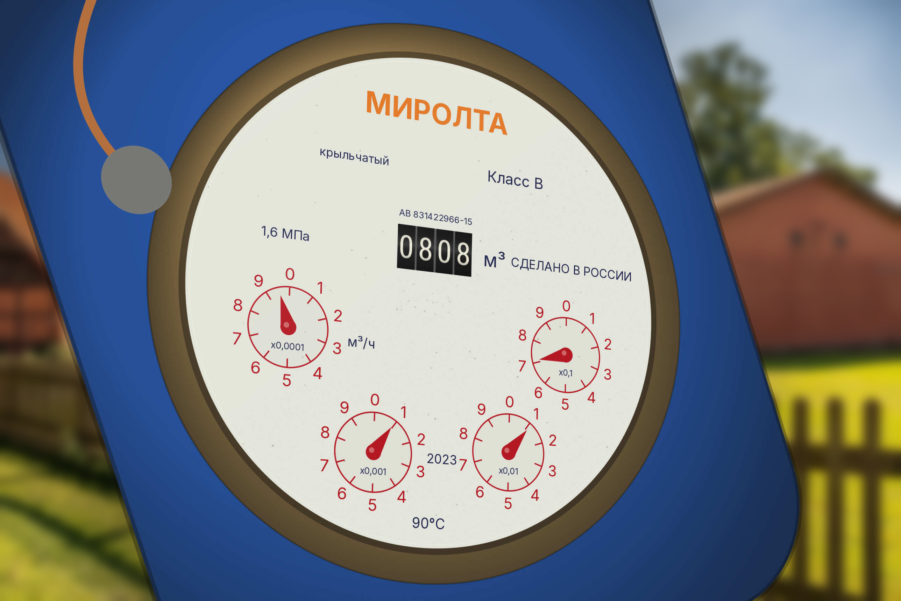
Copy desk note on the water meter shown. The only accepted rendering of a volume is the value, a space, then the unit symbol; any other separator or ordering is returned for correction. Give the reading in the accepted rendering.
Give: 808.7109 m³
